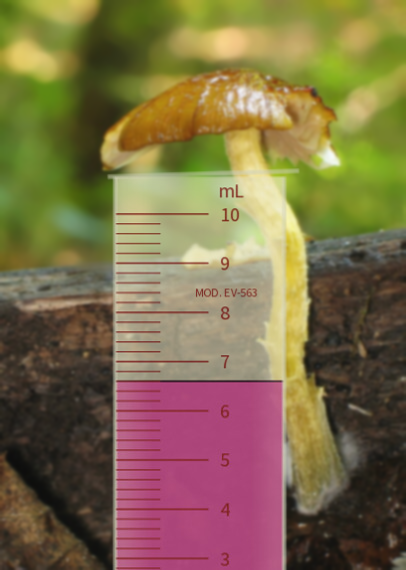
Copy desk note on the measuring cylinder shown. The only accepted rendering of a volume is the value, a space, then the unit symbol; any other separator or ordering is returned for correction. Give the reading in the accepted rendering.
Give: 6.6 mL
